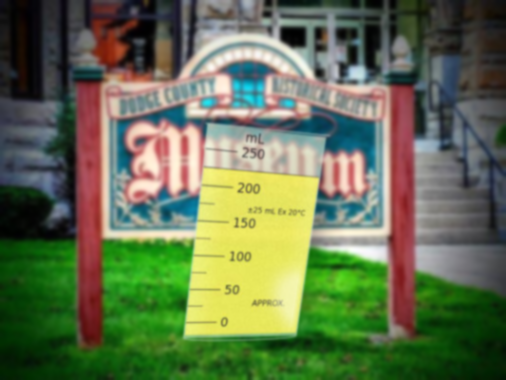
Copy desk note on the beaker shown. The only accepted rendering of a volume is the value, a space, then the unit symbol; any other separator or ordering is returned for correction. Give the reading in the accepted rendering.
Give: 225 mL
